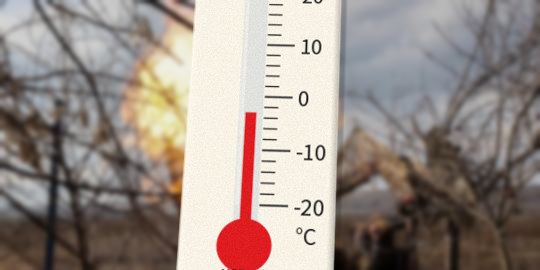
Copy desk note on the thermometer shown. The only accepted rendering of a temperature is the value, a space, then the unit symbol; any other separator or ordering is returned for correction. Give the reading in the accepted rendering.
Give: -3 °C
